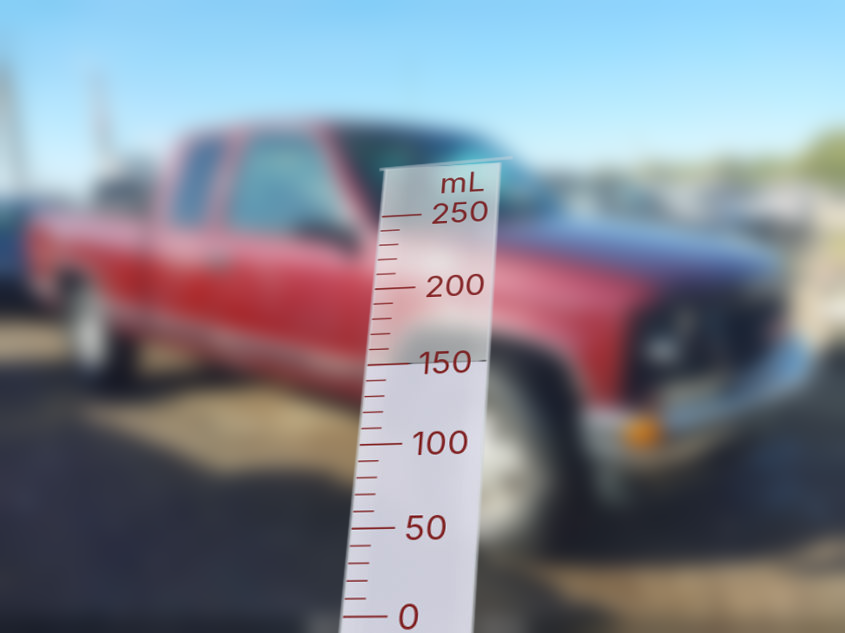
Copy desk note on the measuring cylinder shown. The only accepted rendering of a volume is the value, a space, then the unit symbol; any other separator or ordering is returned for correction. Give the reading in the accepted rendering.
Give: 150 mL
